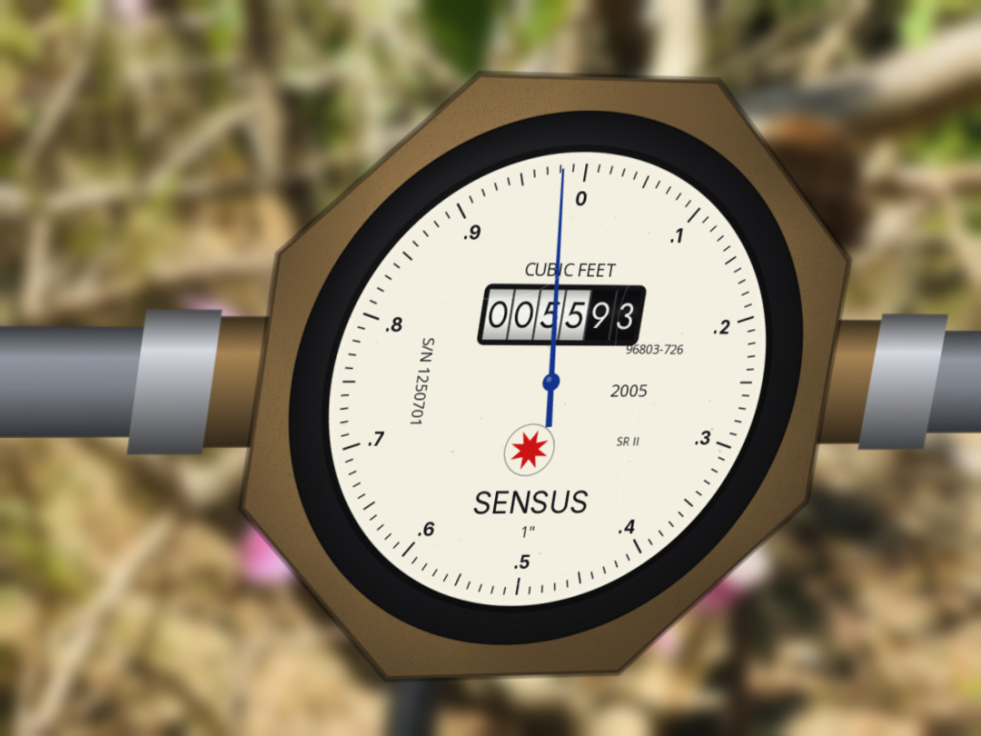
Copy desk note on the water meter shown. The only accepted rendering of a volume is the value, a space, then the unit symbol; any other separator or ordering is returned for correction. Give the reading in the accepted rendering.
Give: 5592.98 ft³
